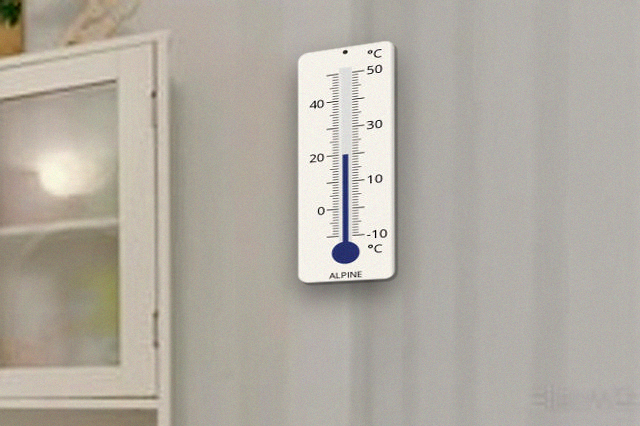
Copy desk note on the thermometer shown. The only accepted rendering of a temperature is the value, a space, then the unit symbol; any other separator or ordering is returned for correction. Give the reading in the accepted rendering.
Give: 20 °C
